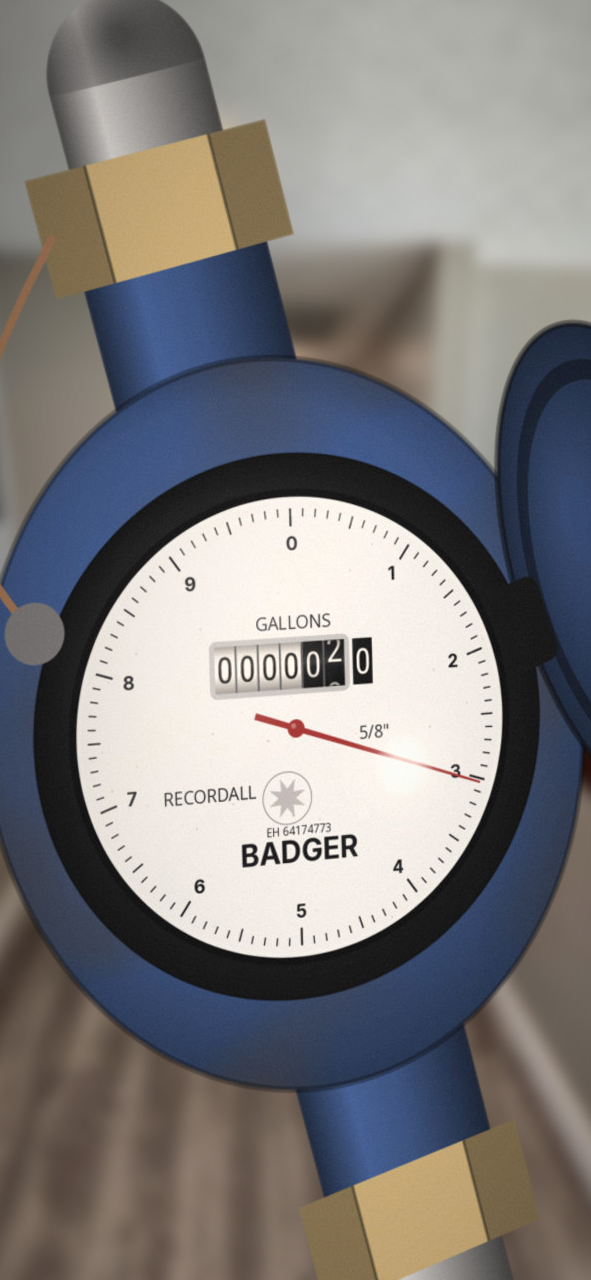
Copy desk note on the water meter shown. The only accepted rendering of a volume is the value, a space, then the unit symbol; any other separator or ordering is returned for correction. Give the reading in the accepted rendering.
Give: 23.0 gal
